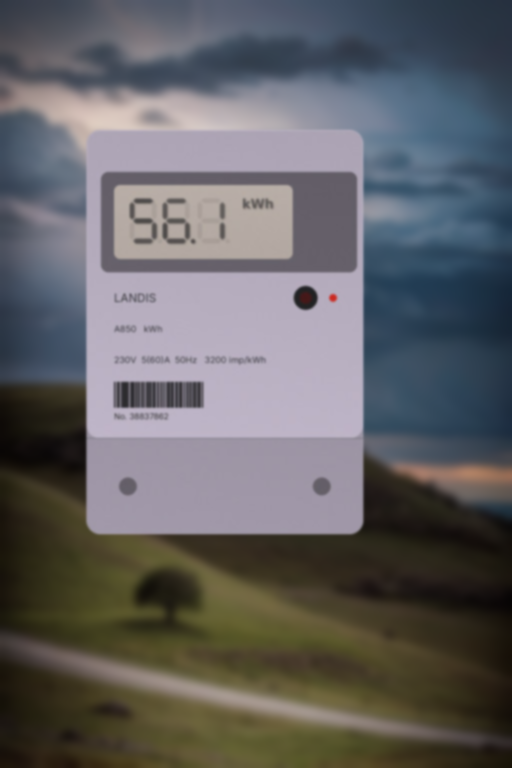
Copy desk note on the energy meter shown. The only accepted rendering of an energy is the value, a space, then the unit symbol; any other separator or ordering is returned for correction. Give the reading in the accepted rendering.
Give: 56.1 kWh
